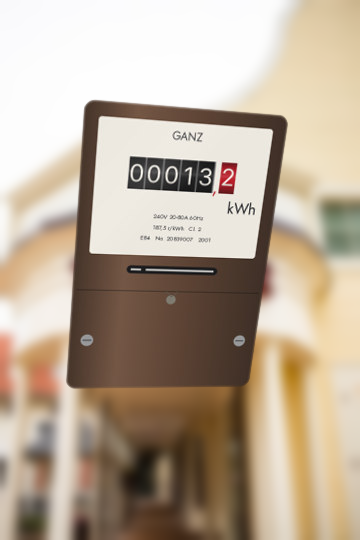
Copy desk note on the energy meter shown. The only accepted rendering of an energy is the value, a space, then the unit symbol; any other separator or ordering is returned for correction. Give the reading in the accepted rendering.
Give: 13.2 kWh
